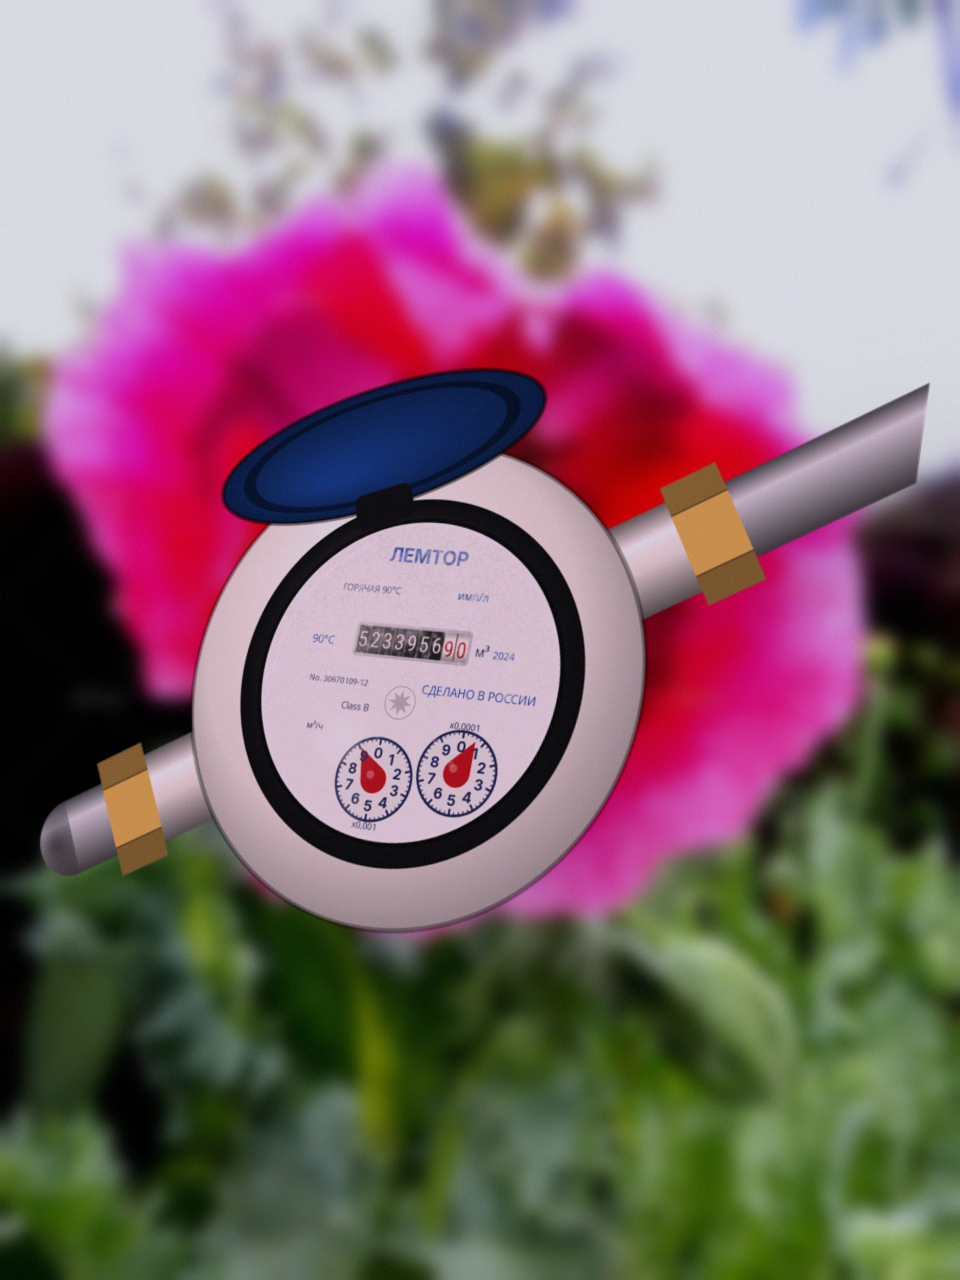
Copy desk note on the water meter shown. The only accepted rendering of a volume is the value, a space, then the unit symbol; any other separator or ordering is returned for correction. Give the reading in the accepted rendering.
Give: 5233956.8990 m³
